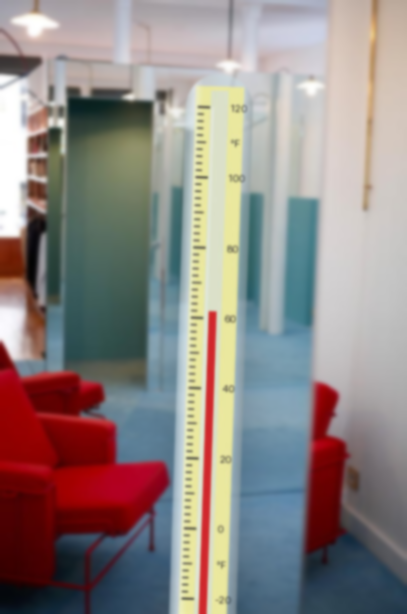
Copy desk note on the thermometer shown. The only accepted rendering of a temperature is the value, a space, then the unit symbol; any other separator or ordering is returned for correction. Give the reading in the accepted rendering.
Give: 62 °F
